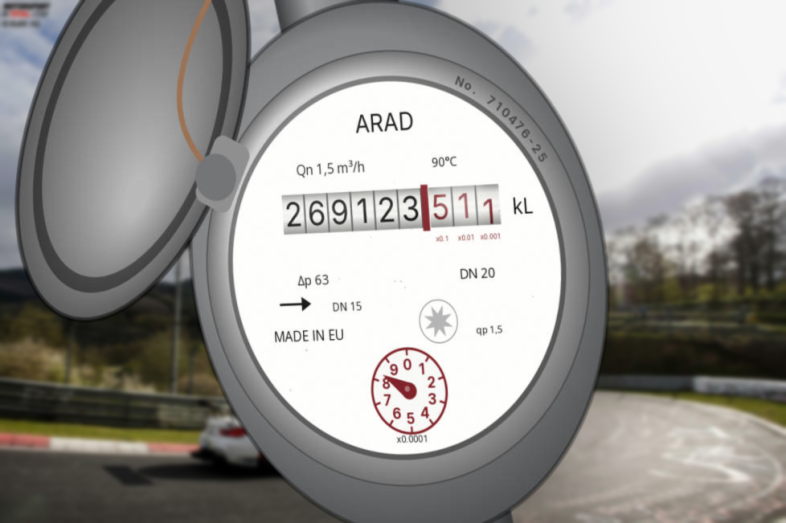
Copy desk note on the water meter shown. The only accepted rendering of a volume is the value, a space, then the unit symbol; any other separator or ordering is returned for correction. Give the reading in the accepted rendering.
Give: 269123.5108 kL
